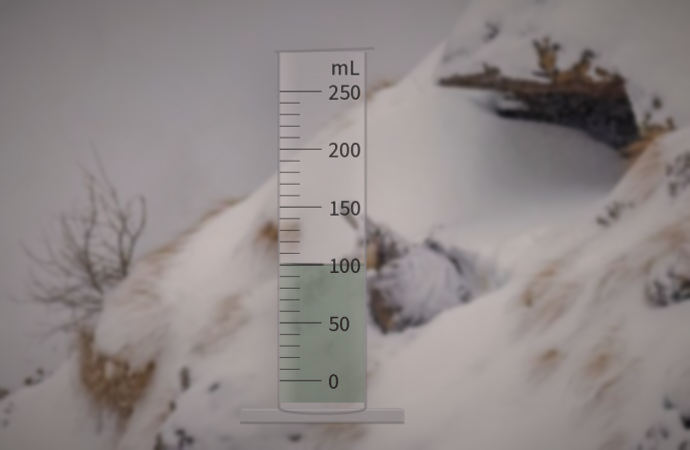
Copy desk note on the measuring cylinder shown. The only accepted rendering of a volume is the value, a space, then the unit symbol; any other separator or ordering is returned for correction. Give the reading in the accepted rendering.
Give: 100 mL
